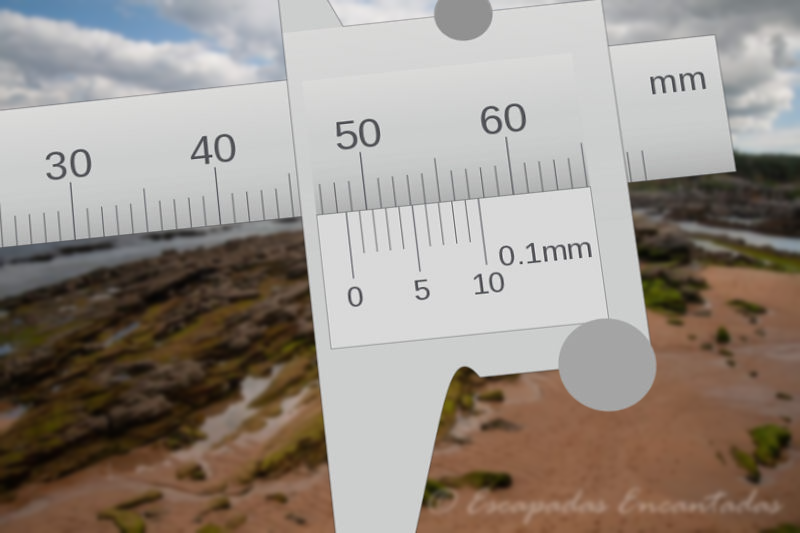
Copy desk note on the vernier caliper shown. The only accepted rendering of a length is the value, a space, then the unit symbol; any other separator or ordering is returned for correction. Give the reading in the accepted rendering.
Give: 48.6 mm
